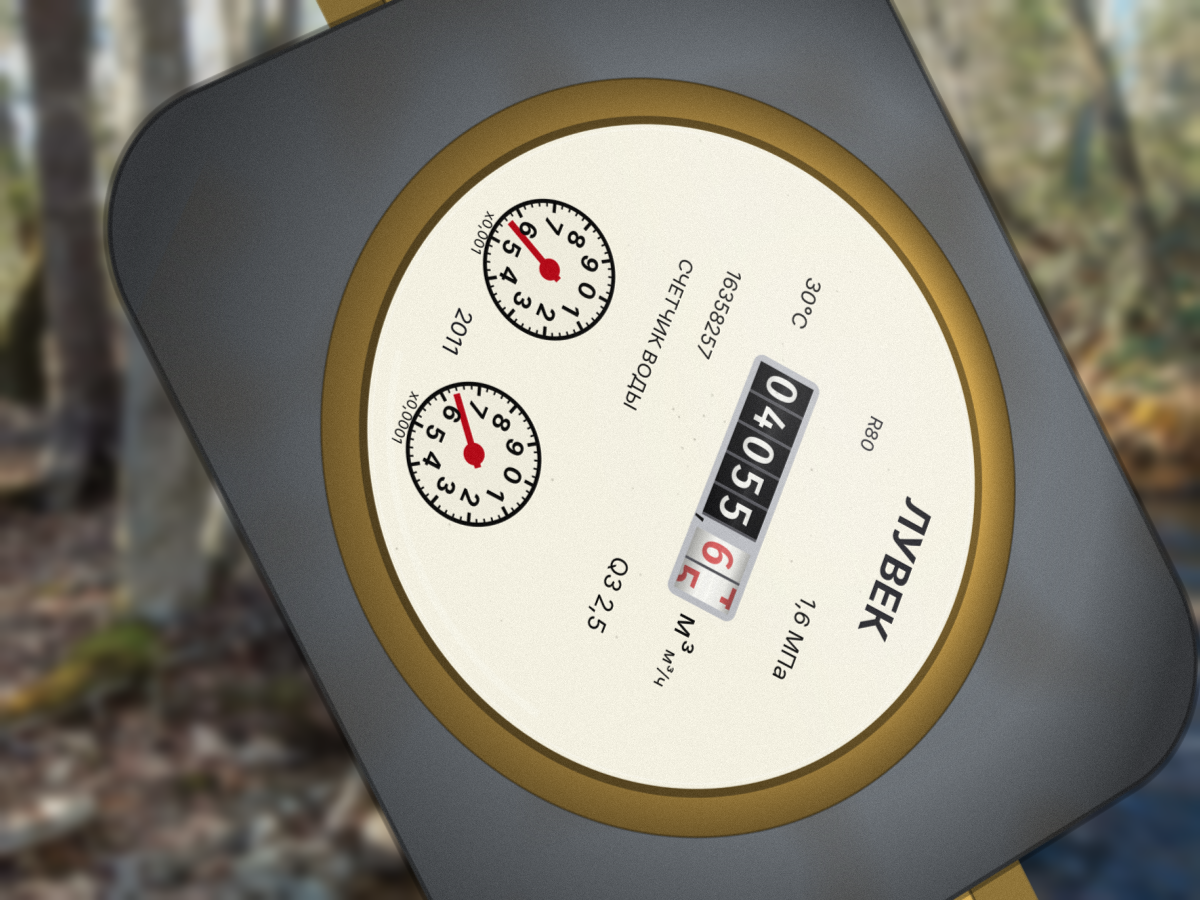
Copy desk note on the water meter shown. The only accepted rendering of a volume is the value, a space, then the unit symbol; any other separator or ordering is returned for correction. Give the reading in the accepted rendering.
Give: 4055.6456 m³
